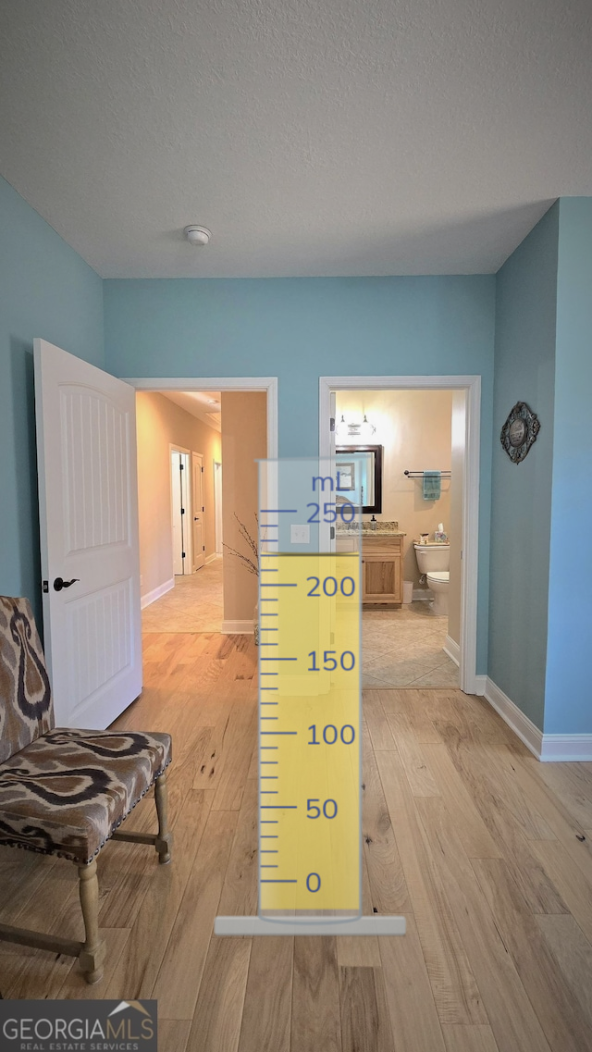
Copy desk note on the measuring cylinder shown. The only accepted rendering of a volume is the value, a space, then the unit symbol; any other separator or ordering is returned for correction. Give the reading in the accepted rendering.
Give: 220 mL
